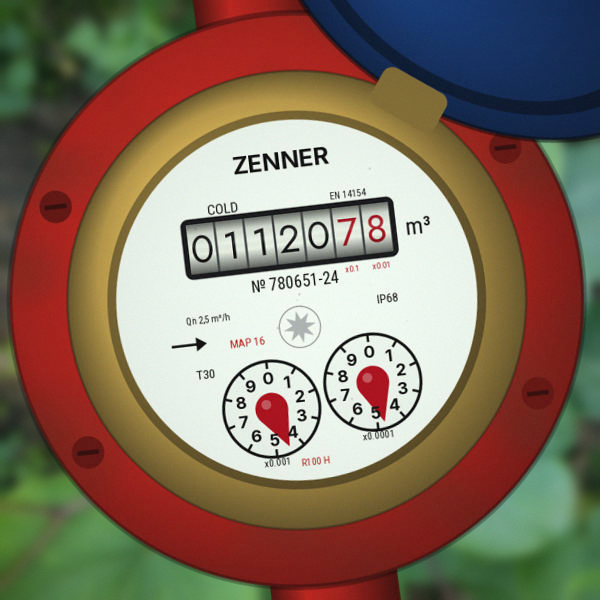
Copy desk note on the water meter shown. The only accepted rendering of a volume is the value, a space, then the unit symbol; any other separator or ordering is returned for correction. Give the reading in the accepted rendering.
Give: 1120.7844 m³
